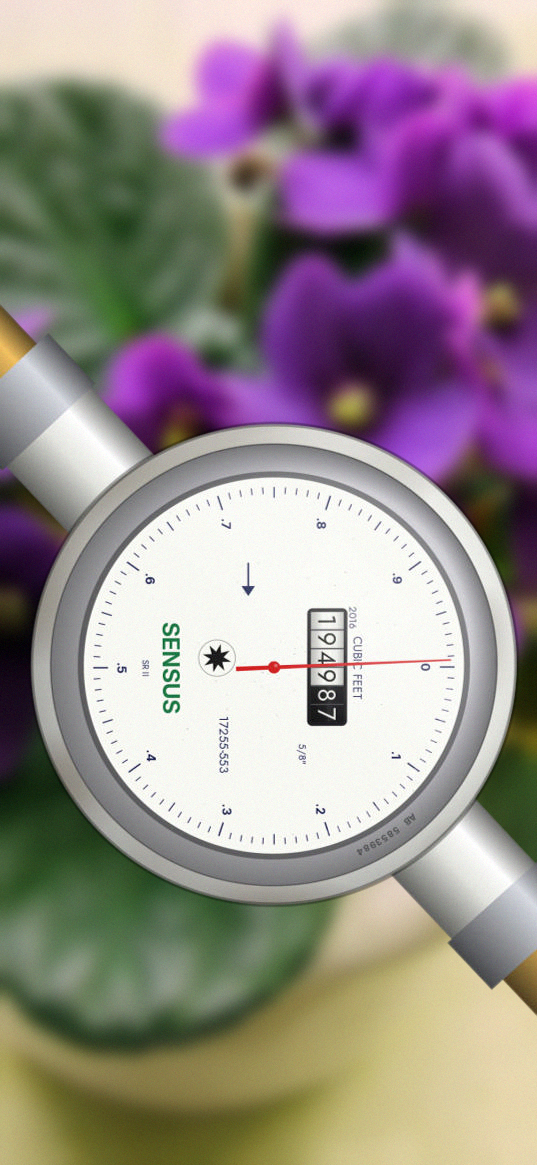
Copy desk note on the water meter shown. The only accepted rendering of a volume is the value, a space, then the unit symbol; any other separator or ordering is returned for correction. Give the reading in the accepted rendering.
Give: 194986.99 ft³
